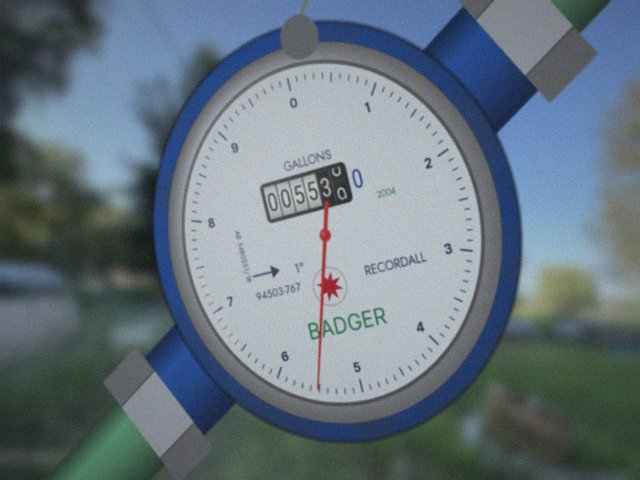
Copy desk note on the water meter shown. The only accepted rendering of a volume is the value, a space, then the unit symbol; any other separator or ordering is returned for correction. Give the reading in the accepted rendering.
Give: 55385.5 gal
